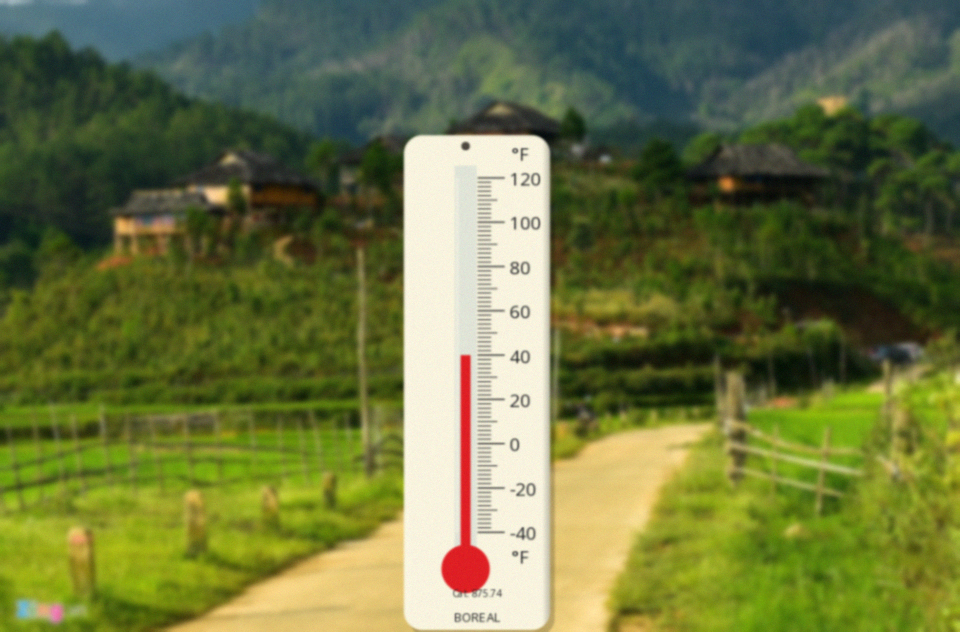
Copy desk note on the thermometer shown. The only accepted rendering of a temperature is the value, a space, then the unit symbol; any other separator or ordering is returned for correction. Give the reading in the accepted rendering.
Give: 40 °F
